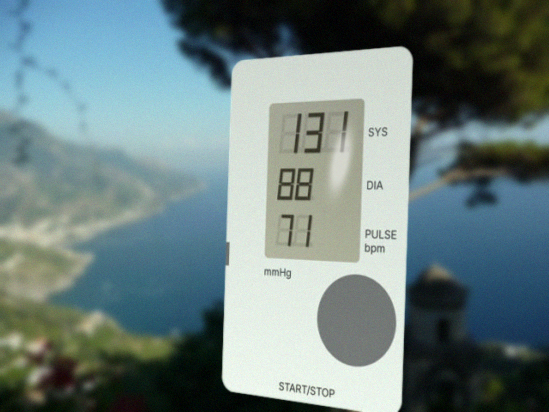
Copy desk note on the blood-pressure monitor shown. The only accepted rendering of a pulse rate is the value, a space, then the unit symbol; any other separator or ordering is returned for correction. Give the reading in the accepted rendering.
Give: 71 bpm
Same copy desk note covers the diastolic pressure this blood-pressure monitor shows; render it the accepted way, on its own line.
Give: 88 mmHg
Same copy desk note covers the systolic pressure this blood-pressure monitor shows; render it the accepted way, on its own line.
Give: 131 mmHg
